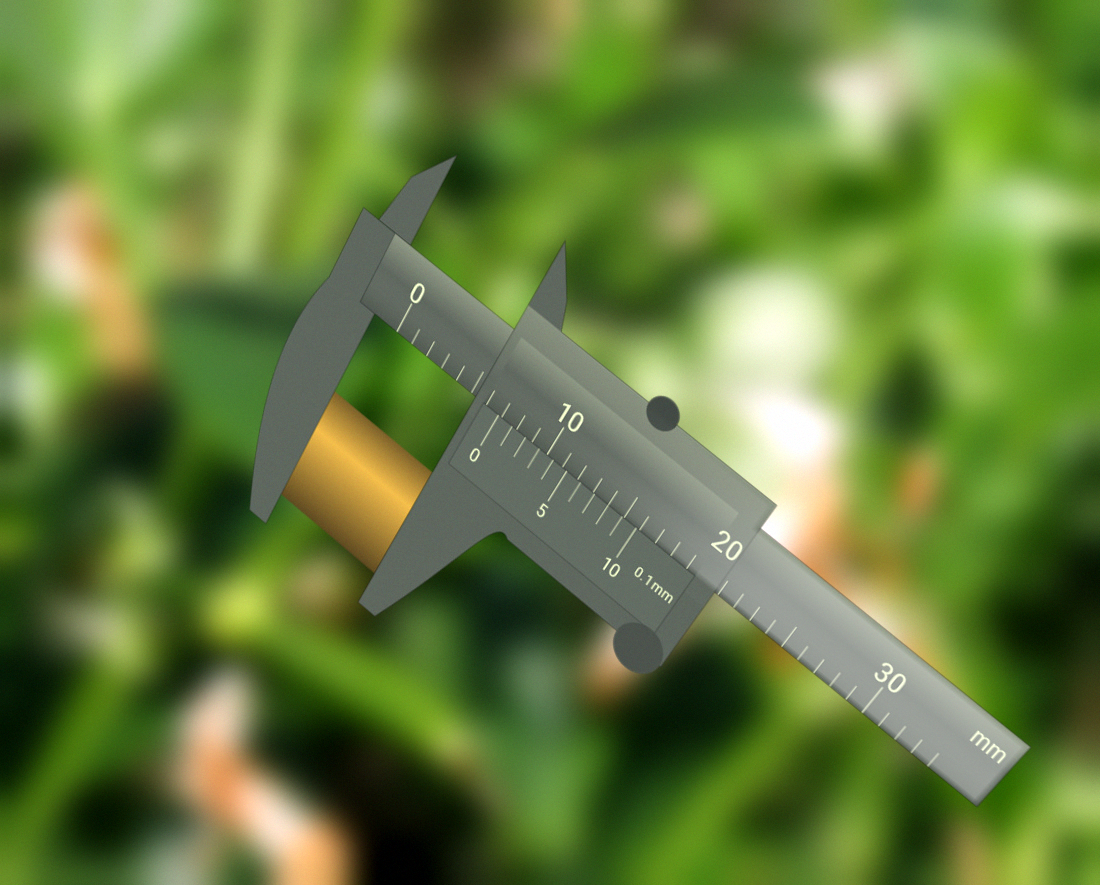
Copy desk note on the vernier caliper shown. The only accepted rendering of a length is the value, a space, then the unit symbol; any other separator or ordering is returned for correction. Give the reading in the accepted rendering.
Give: 6.8 mm
